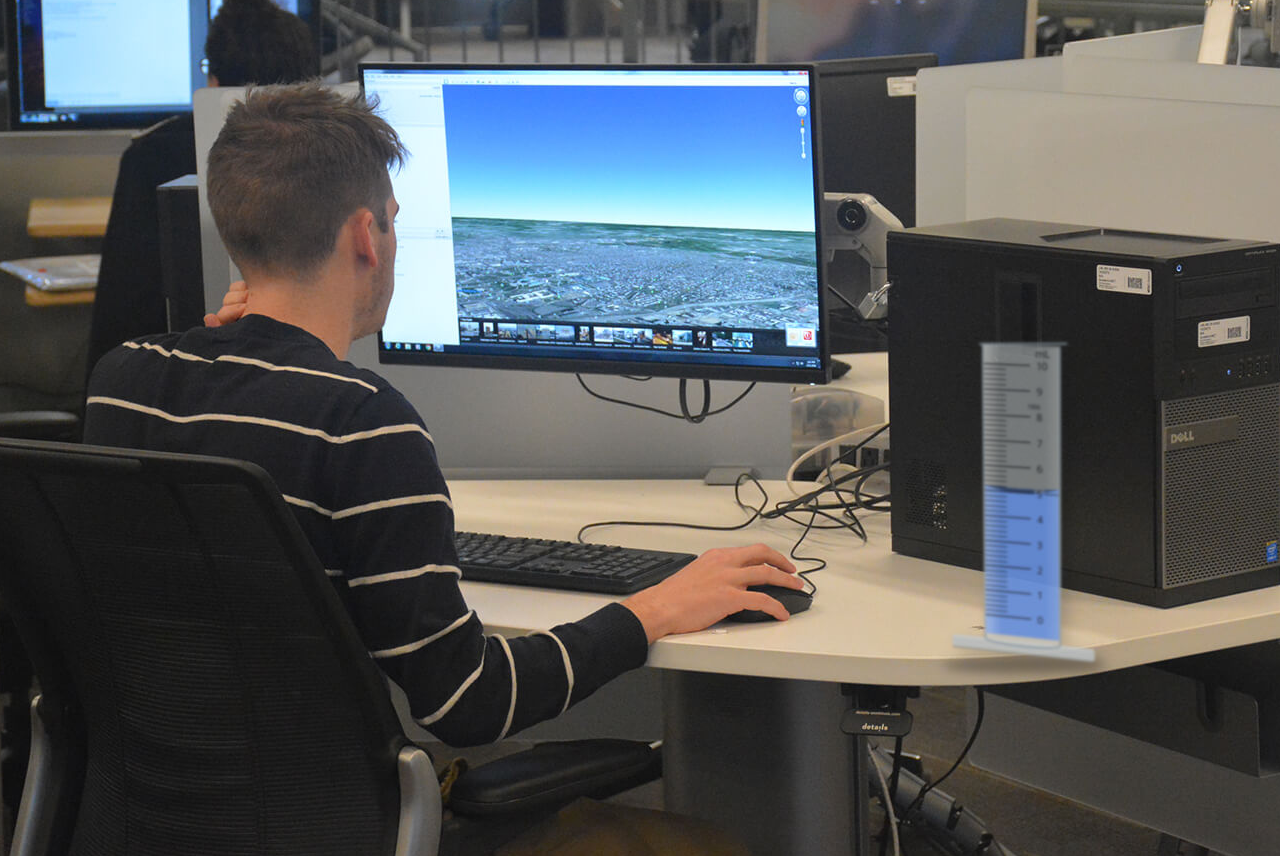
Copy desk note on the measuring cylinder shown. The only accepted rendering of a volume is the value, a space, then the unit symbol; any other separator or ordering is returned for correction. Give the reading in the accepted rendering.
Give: 5 mL
